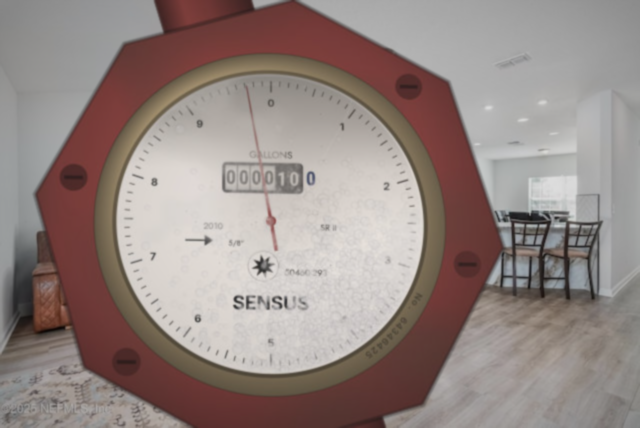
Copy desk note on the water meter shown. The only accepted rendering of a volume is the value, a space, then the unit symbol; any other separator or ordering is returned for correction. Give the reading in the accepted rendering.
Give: 99.7 gal
